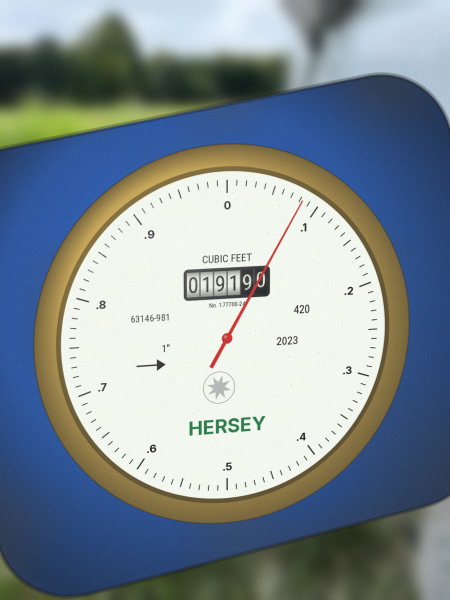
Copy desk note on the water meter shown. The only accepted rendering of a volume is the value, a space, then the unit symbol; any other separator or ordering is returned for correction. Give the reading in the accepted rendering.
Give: 19190.08 ft³
